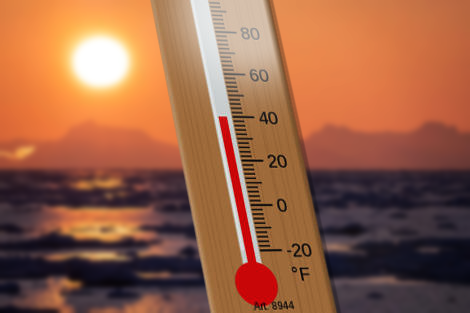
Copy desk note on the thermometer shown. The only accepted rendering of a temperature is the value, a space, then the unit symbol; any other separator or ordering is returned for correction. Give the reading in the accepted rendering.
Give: 40 °F
